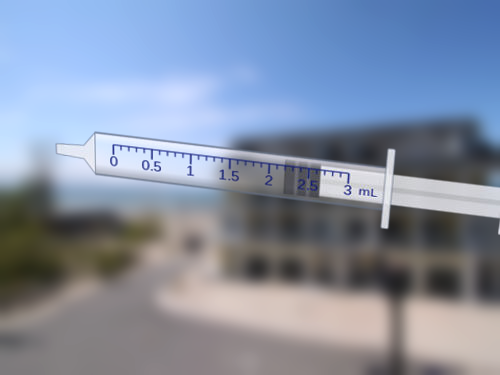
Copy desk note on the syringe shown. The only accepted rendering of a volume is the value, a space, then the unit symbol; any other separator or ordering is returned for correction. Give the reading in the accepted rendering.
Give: 2.2 mL
